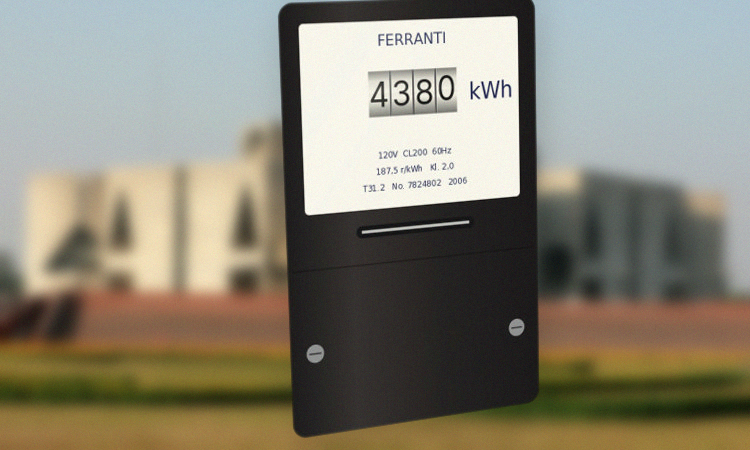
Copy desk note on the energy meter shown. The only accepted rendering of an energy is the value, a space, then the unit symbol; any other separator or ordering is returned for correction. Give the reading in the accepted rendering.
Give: 4380 kWh
